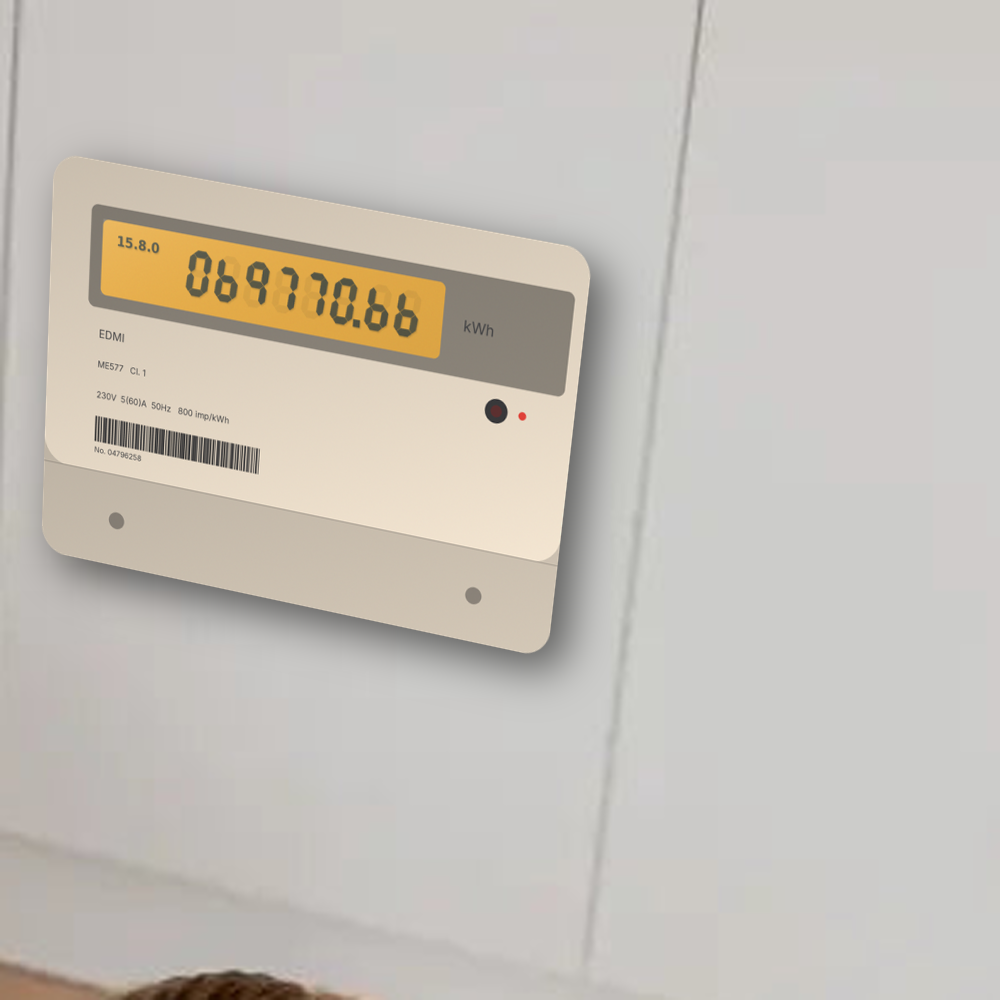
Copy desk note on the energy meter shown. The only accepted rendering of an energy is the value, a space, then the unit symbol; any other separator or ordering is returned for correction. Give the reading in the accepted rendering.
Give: 69770.66 kWh
